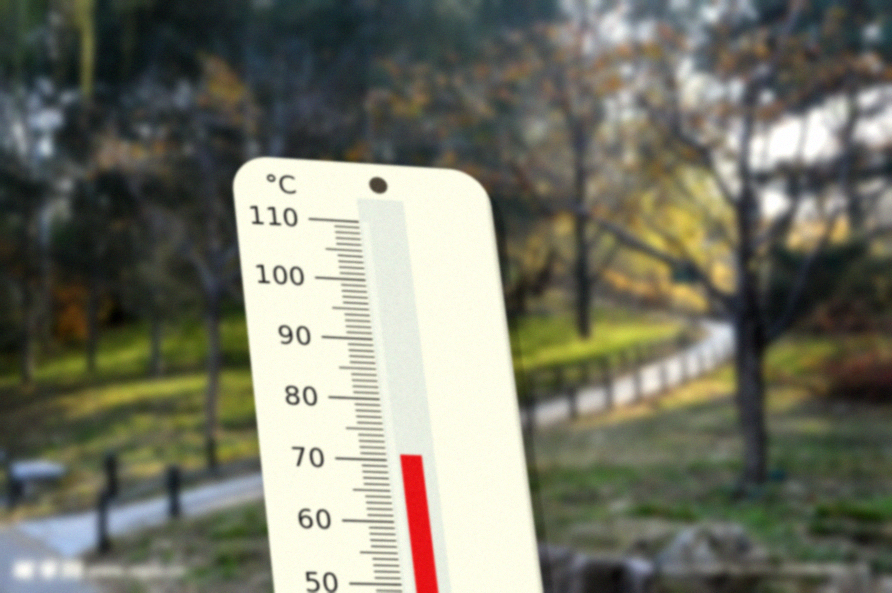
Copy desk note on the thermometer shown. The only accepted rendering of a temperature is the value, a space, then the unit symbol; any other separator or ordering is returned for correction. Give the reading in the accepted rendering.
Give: 71 °C
